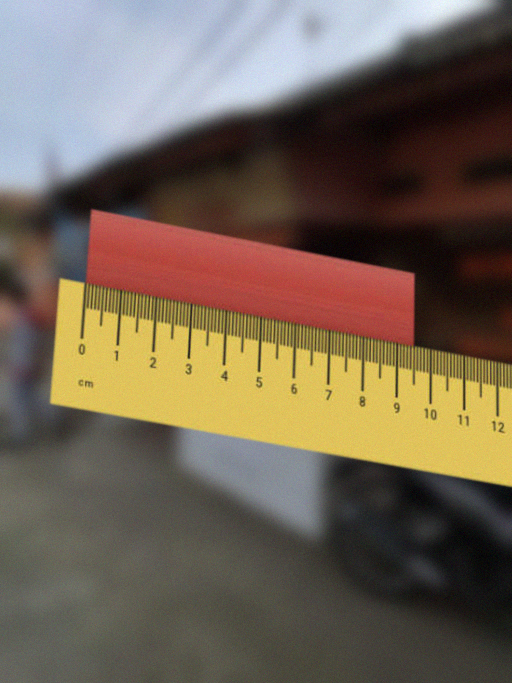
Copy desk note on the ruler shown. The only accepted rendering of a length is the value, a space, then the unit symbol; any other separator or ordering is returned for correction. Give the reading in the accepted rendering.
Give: 9.5 cm
